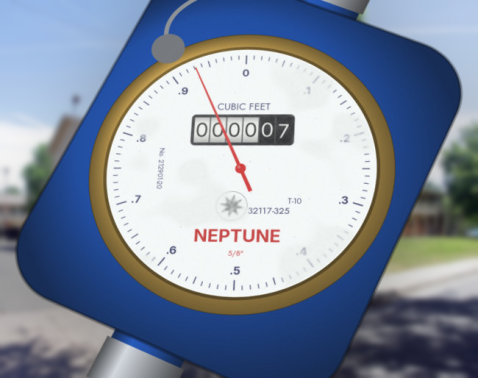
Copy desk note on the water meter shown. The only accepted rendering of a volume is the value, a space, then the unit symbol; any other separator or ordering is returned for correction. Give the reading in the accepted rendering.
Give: 6.93 ft³
